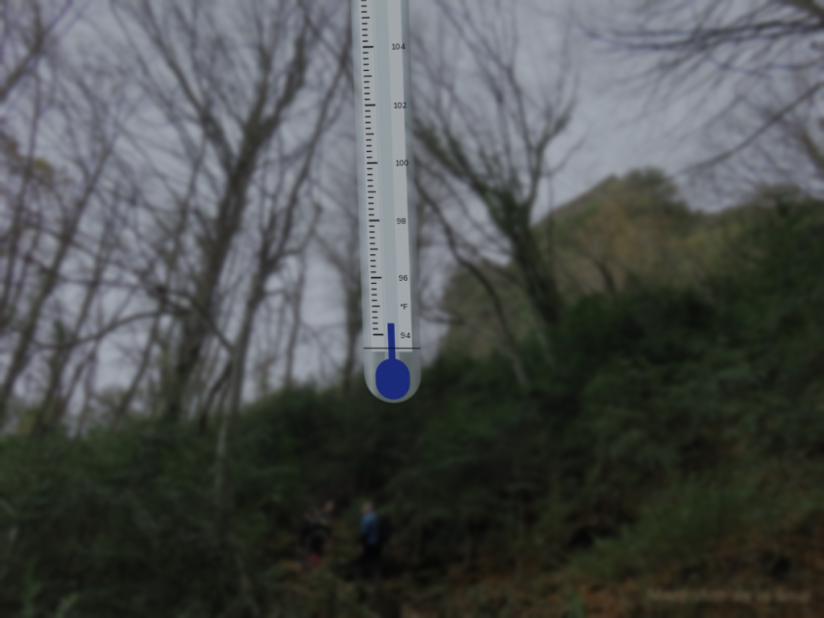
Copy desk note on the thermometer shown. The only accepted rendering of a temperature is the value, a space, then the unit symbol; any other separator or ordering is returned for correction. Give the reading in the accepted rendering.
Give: 94.4 °F
